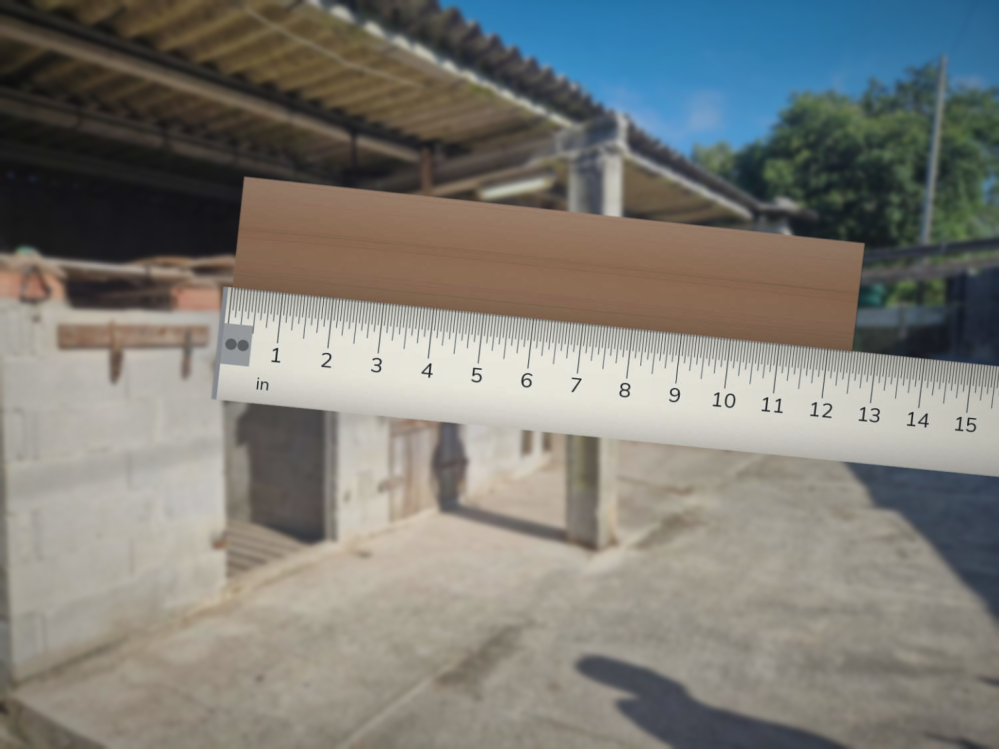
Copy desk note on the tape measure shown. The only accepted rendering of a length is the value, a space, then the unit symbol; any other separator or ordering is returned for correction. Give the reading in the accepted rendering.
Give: 12.5 in
